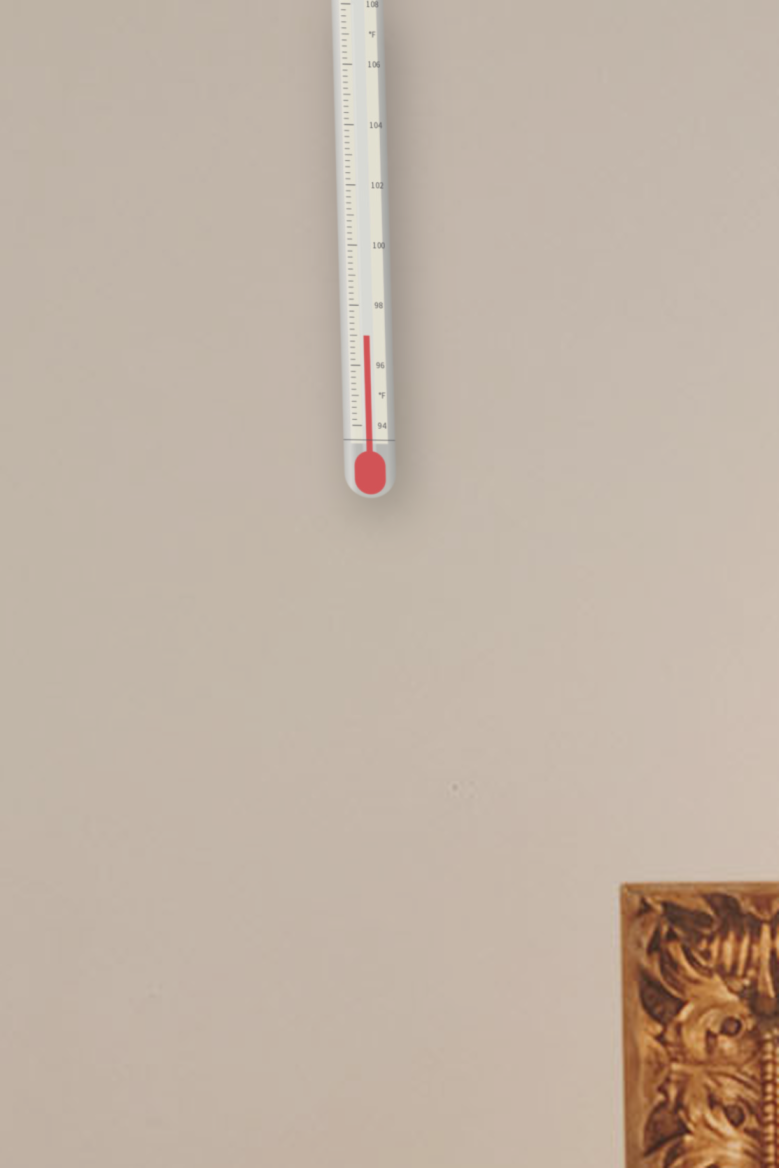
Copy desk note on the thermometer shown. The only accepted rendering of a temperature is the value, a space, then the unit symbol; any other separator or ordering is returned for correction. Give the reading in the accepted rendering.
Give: 97 °F
